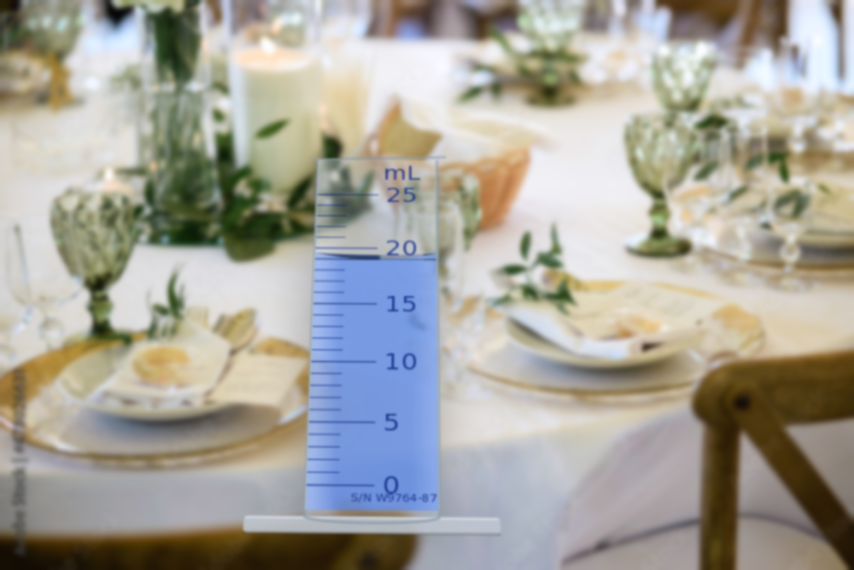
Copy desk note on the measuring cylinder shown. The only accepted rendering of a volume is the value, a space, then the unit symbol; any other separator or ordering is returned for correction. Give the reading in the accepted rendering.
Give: 19 mL
